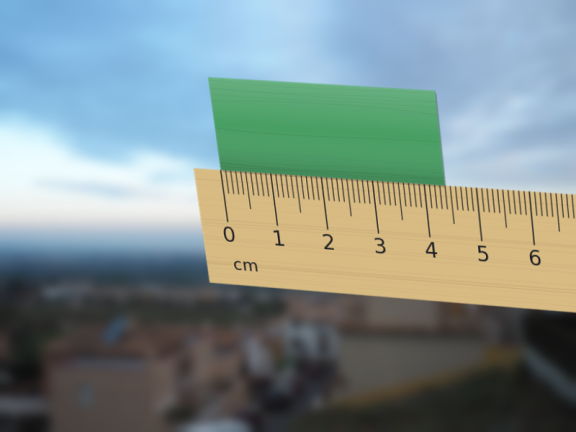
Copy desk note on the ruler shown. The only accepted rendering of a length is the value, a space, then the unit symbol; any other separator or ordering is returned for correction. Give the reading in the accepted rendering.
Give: 4.4 cm
